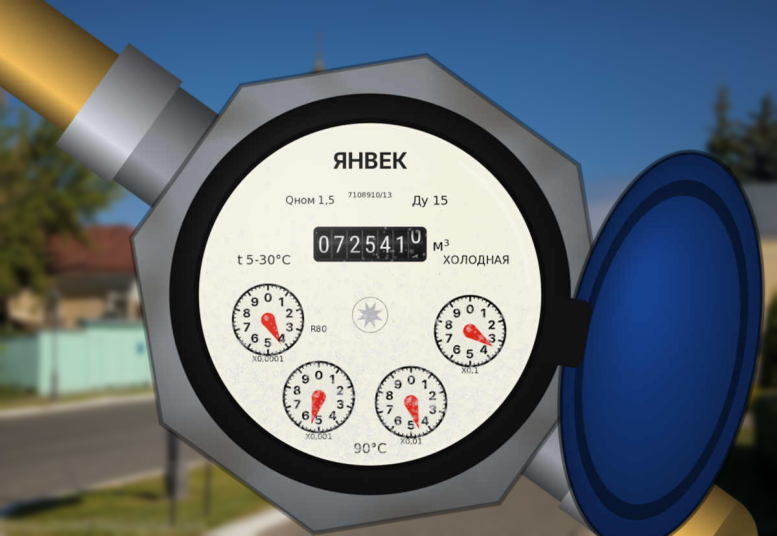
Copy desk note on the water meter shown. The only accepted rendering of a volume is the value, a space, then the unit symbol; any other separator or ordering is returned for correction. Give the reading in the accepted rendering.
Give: 725410.3454 m³
